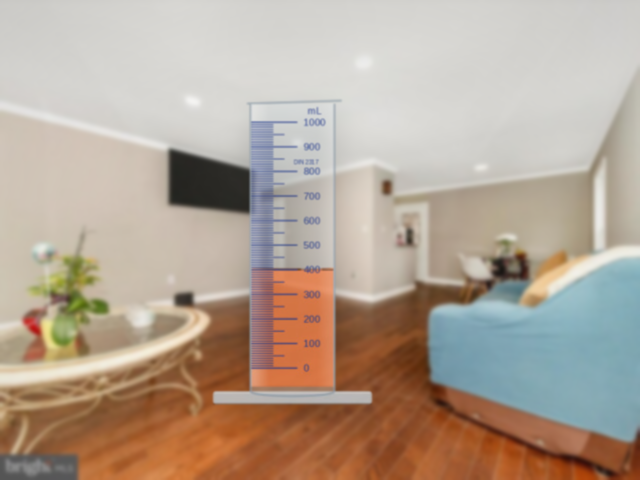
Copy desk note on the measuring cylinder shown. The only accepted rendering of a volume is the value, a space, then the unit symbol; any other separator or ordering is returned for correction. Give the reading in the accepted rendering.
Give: 400 mL
